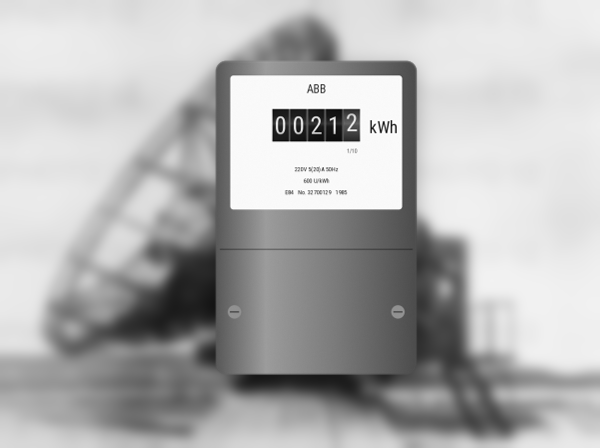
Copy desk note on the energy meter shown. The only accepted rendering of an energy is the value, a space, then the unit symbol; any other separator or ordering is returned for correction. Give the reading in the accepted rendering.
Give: 21.2 kWh
